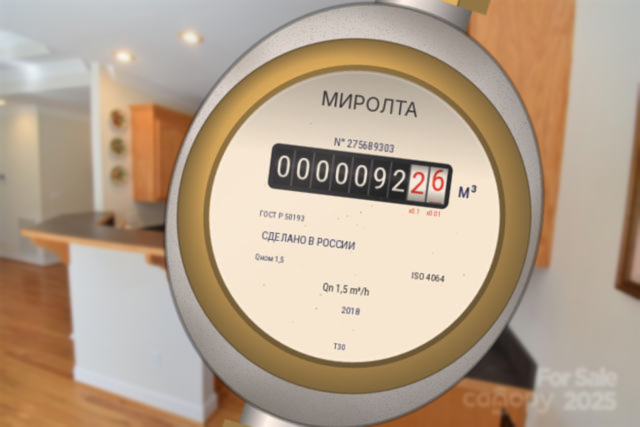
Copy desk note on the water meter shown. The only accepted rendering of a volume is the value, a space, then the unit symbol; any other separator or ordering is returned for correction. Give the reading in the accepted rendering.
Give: 92.26 m³
